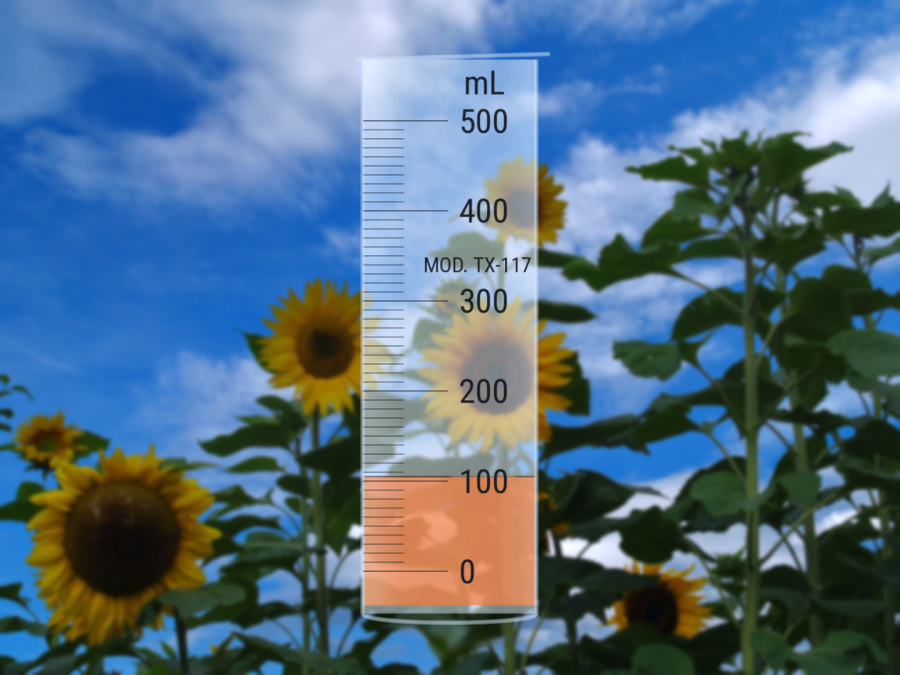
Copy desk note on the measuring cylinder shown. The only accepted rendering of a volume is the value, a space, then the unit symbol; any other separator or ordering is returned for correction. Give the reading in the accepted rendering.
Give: 105 mL
